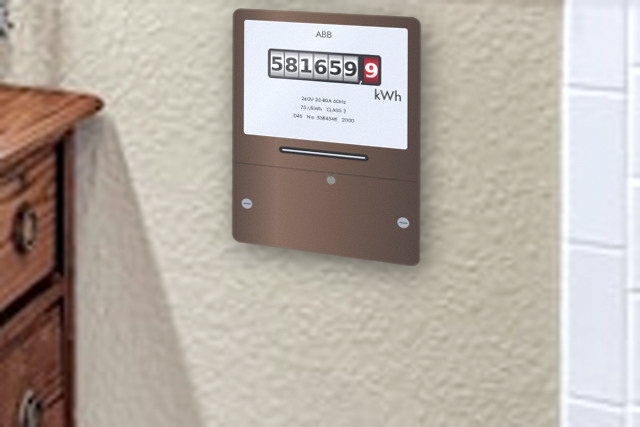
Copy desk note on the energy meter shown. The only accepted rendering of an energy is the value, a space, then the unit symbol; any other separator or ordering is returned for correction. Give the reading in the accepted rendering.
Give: 581659.9 kWh
